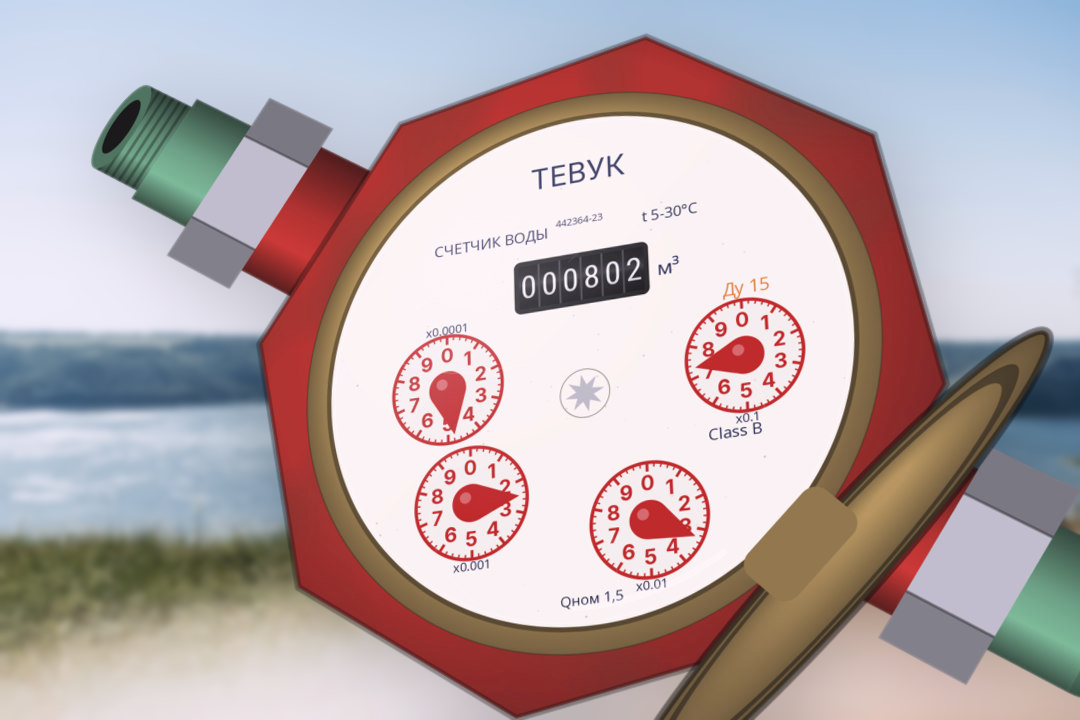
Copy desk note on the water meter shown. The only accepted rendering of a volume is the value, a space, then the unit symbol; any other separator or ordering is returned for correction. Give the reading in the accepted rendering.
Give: 802.7324 m³
